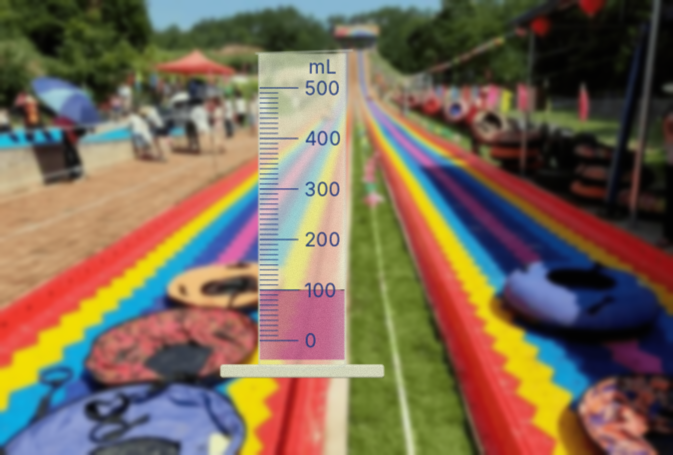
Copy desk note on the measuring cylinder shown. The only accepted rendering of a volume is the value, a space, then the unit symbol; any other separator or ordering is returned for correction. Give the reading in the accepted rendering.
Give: 100 mL
